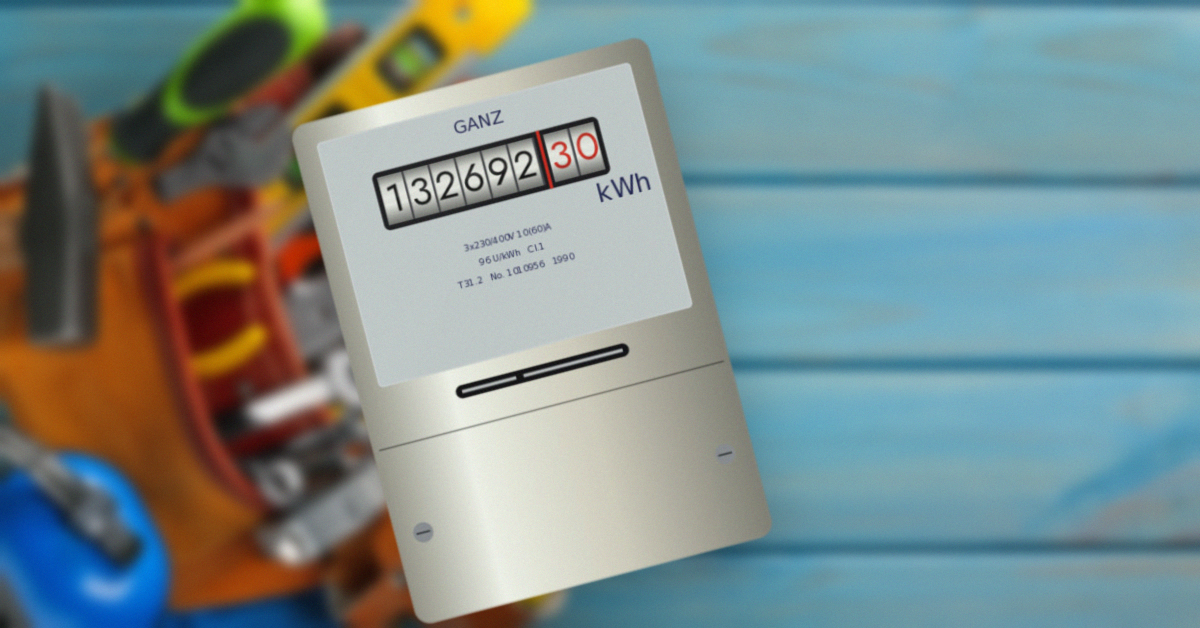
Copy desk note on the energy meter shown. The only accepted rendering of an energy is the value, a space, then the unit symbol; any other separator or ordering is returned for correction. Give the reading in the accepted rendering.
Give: 132692.30 kWh
